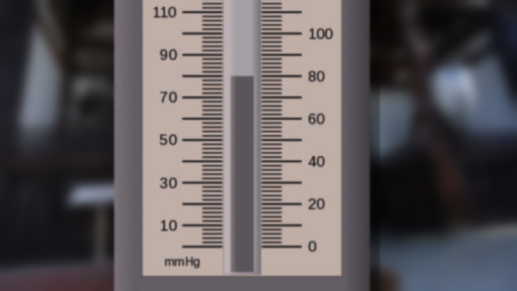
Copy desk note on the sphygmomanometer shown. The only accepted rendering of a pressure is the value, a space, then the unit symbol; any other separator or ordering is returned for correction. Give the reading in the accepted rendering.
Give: 80 mmHg
